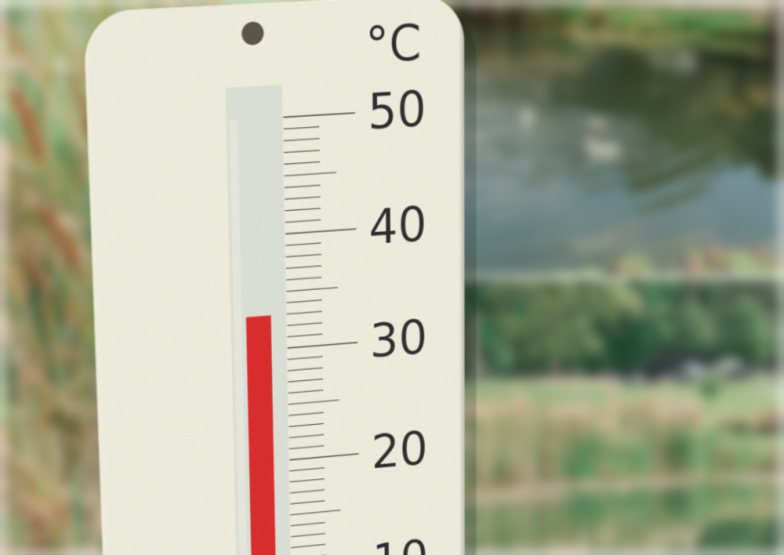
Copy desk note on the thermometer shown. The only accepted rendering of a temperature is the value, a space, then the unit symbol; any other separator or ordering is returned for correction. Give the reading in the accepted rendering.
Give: 33 °C
